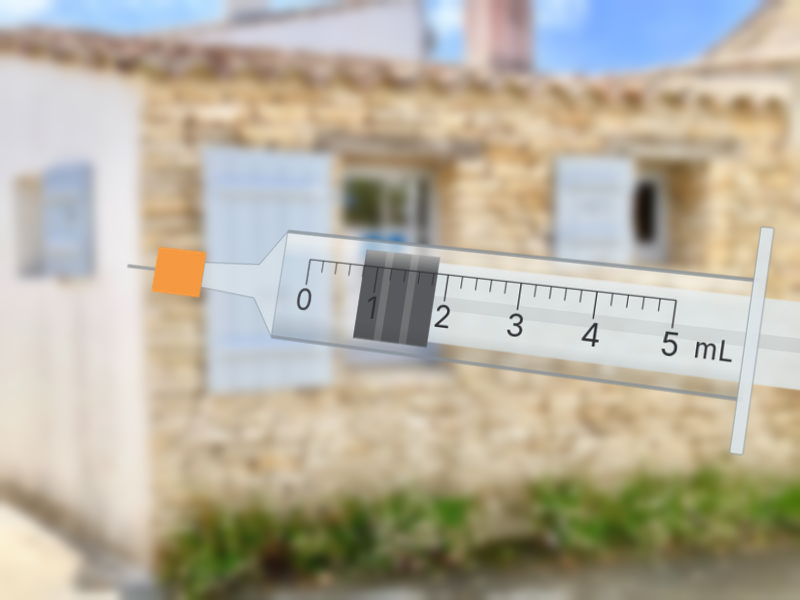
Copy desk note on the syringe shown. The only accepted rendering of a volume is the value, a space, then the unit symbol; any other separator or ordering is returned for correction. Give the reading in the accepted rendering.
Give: 0.8 mL
